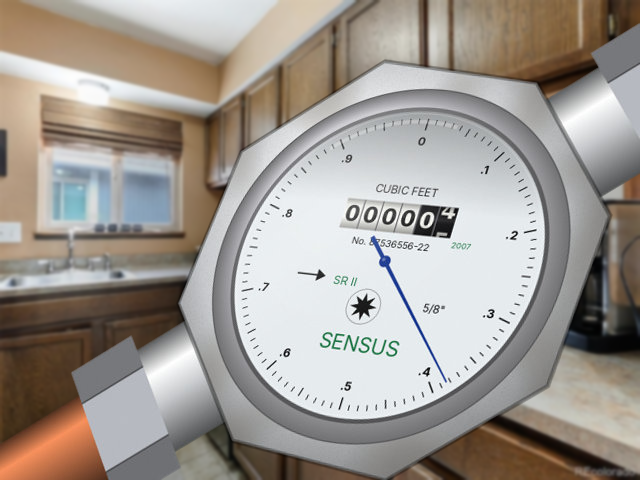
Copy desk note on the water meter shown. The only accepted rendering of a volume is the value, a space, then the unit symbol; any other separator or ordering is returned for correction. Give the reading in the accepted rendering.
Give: 4.38 ft³
